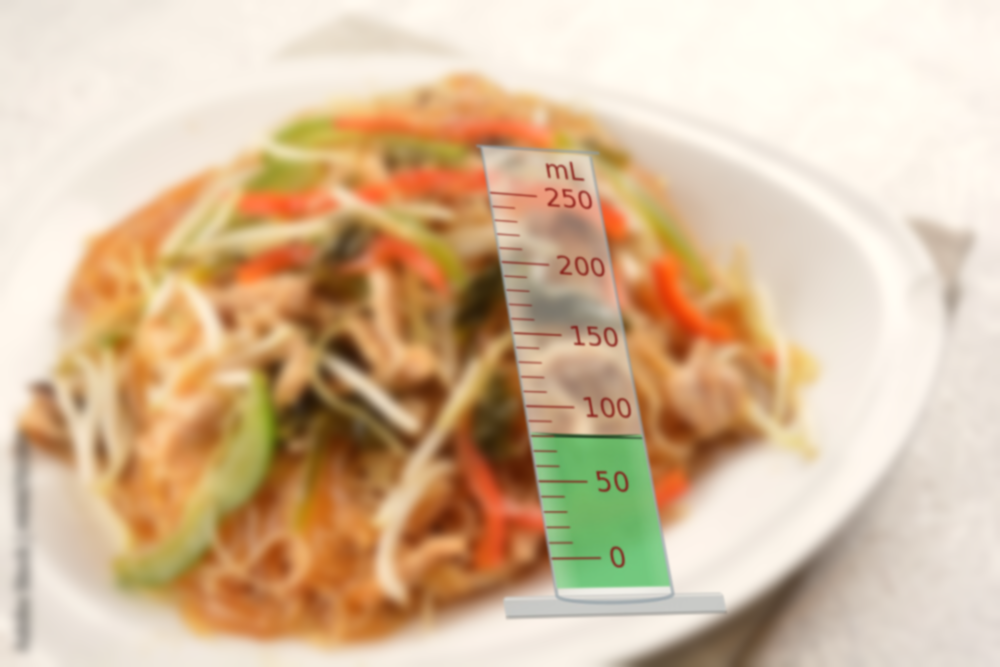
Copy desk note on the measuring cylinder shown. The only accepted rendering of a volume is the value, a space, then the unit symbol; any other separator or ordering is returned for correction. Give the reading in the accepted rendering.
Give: 80 mL
